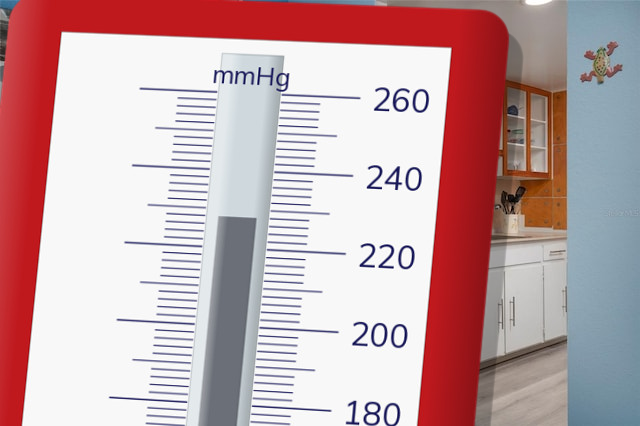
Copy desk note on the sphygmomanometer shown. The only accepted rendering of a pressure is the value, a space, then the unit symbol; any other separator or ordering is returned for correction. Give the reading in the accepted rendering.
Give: 228 mmHg
